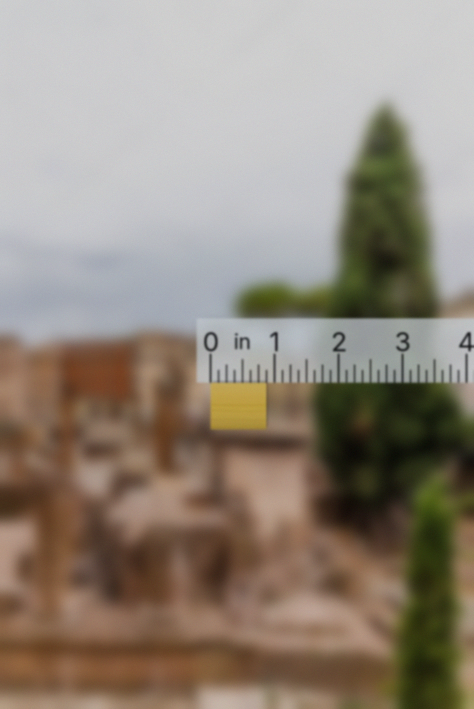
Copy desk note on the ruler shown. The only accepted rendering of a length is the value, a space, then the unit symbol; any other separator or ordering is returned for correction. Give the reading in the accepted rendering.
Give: 0.875 in
